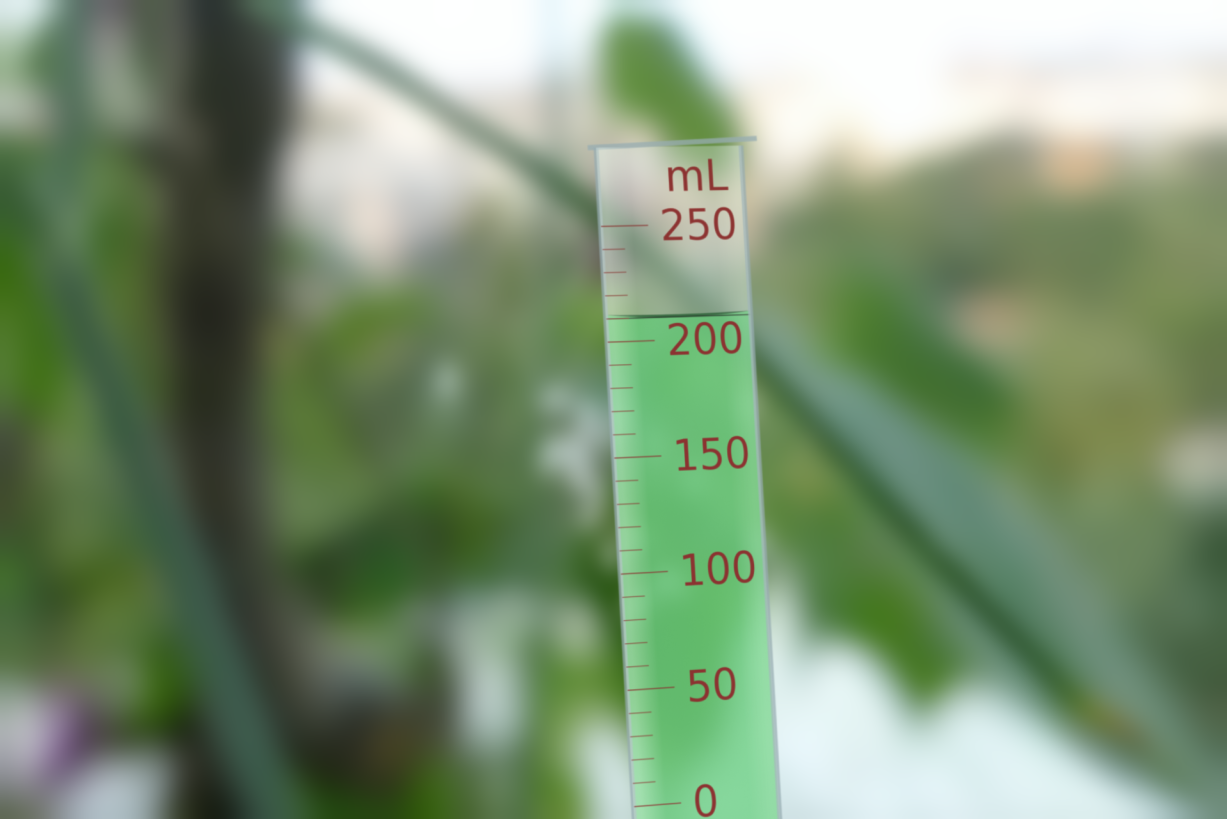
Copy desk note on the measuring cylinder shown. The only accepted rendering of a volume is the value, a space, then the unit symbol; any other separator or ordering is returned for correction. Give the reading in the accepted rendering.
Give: 210 mL
